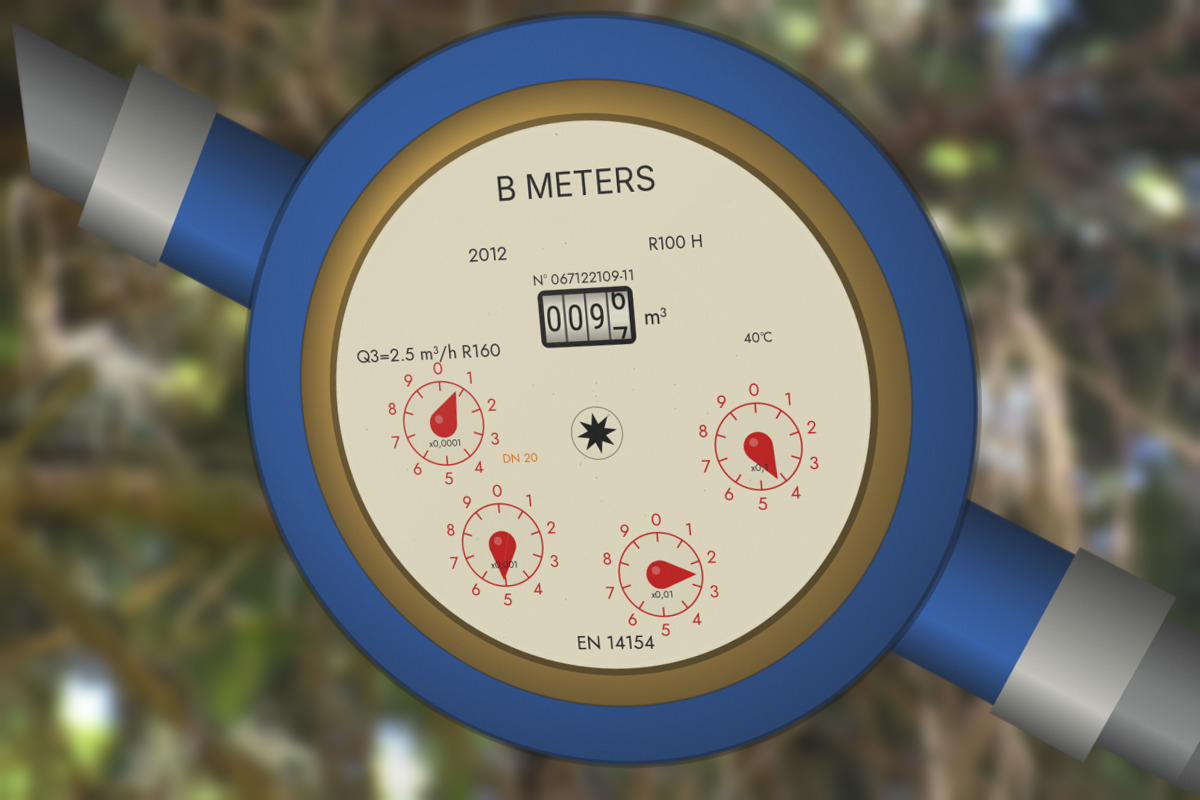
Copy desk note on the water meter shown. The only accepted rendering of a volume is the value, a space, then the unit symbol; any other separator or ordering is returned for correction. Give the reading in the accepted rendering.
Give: 96.4250 m³
